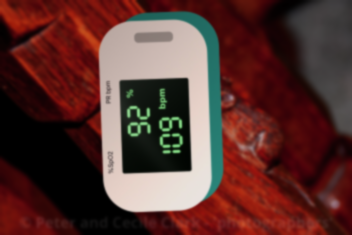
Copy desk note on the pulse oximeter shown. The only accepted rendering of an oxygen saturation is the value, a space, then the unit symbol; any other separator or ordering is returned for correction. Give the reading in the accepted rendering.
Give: 92 %
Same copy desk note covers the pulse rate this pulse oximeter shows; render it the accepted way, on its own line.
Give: 109 bpm
